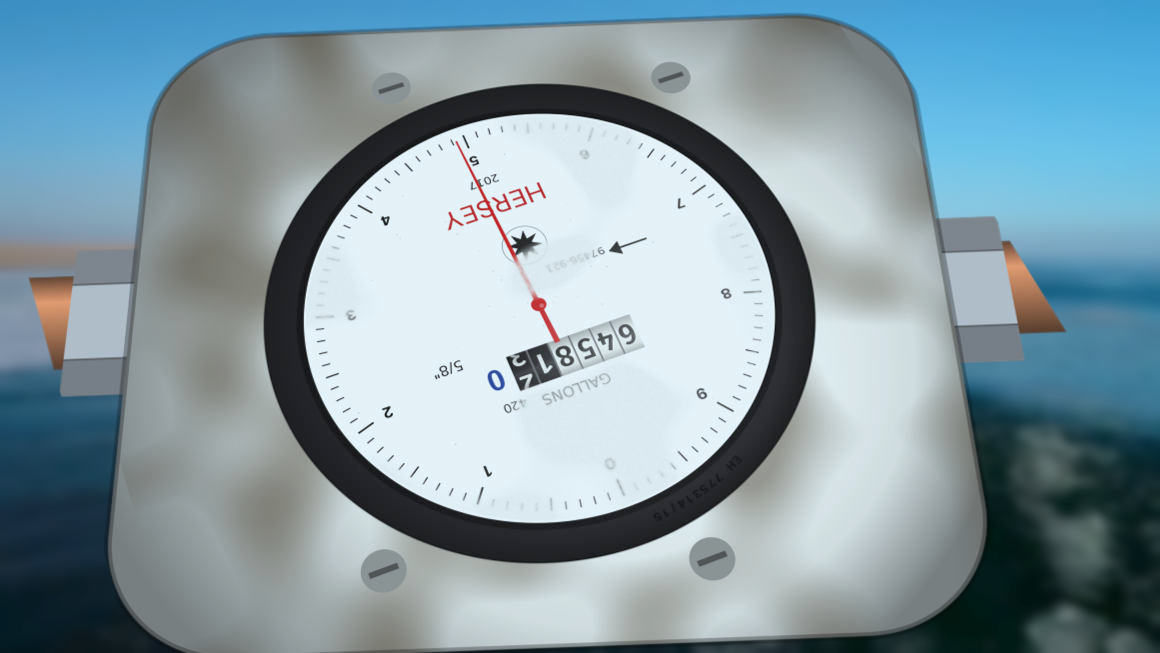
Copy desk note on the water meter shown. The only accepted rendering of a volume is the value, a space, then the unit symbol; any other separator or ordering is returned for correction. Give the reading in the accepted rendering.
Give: 6458124.9 gal
